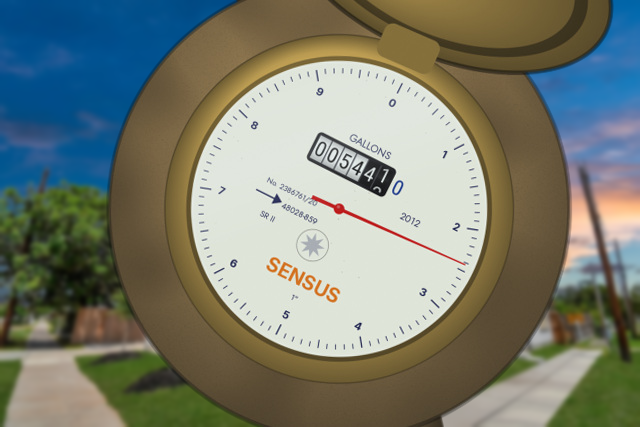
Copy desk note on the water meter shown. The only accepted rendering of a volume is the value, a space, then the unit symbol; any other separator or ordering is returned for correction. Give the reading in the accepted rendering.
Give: 54412.4 gal
